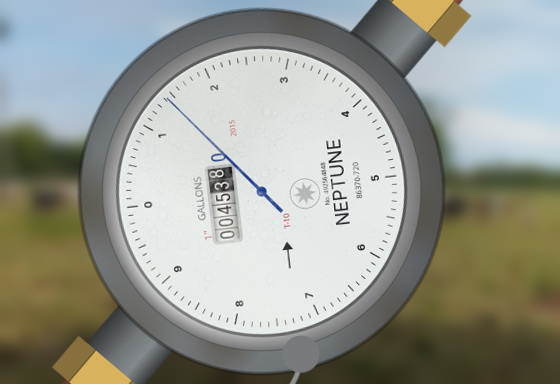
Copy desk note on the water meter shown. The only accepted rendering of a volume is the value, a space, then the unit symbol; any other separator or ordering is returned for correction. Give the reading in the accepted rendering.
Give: 45381.4 gal
